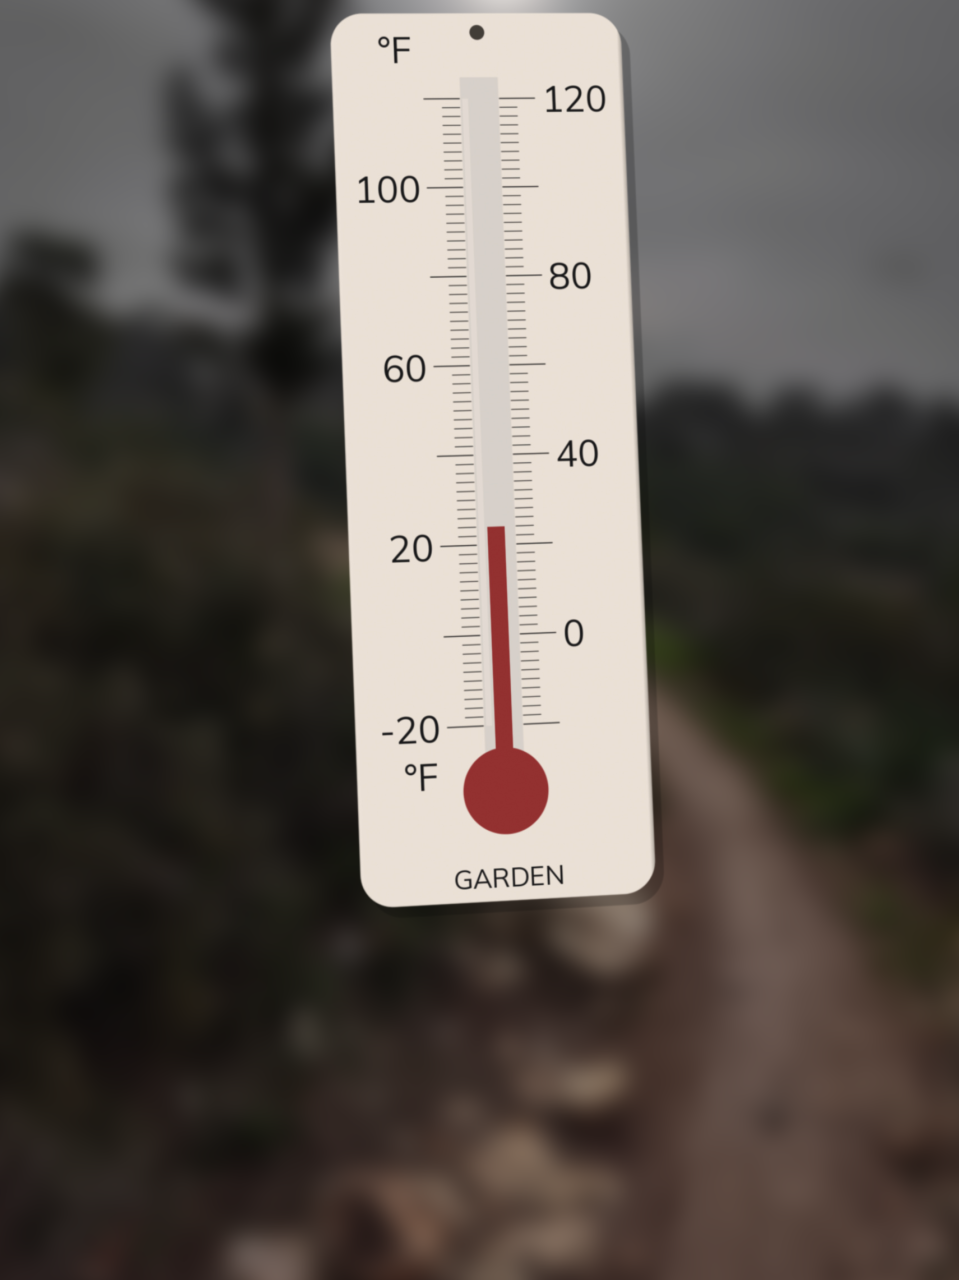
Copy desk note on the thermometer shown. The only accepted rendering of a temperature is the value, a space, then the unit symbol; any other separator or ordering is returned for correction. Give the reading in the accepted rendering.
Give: 24 °F
